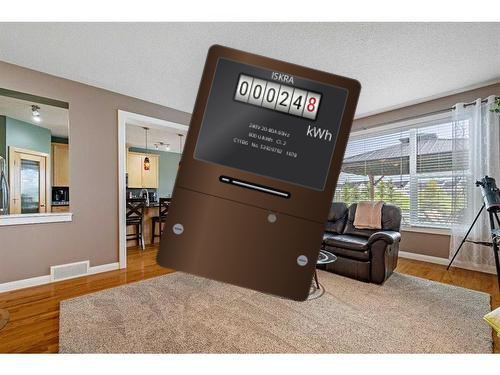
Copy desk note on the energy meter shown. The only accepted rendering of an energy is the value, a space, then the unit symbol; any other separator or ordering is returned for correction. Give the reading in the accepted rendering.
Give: 24.8 kWh
